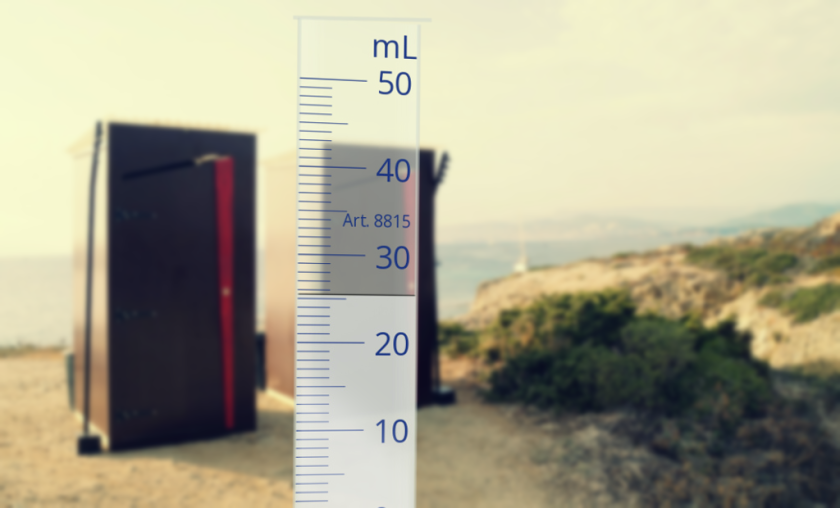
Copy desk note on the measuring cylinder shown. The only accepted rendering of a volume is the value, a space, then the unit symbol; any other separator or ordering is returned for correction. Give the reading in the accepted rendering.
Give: 25.5 mL
